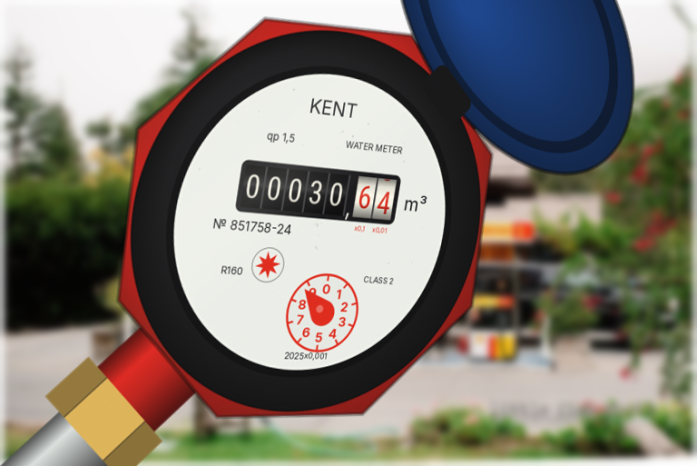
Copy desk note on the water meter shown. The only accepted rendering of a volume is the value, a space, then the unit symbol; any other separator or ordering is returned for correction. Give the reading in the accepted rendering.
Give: 30.638 m³
